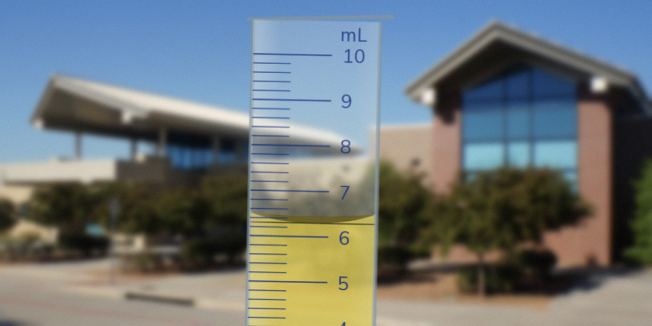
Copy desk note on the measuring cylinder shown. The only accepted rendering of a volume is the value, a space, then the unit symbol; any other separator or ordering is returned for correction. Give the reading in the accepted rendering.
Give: 6.3 mL
